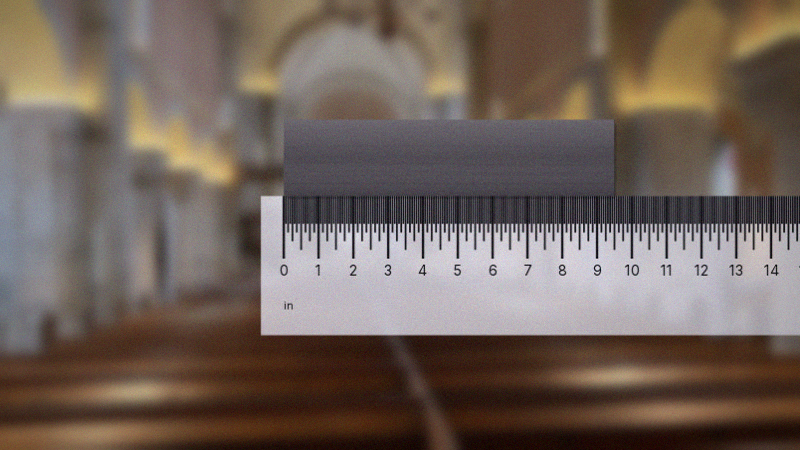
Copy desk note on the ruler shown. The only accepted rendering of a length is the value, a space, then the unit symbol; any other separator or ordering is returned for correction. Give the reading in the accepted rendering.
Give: 9.5 in
